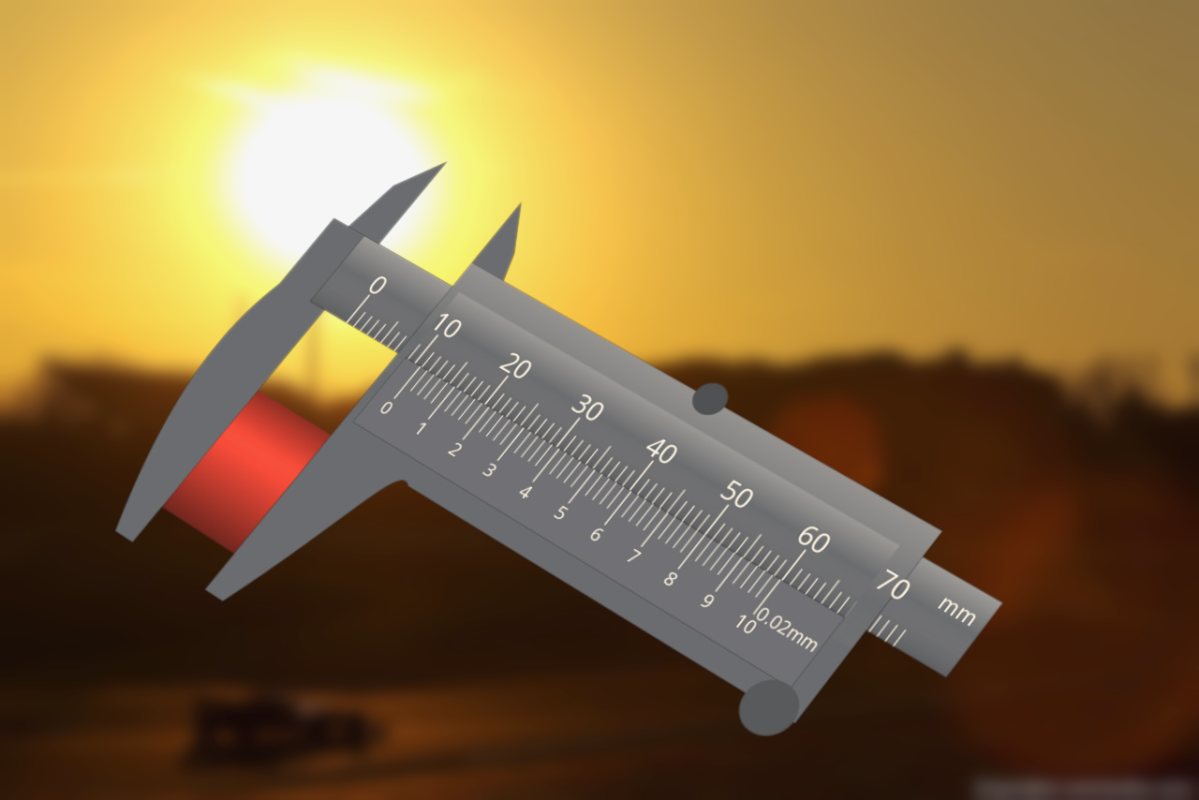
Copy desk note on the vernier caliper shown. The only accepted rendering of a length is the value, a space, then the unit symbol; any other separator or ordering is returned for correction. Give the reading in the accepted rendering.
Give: 10.8 mm
